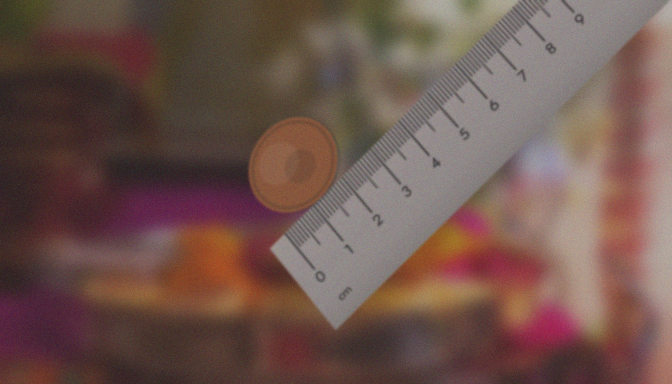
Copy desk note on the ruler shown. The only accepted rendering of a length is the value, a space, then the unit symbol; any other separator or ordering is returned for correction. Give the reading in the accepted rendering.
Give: 2.5 cm
